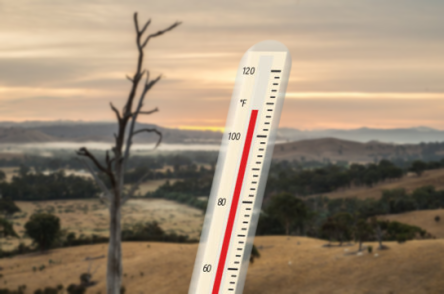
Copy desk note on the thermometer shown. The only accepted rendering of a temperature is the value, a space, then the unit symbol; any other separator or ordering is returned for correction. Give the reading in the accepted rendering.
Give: 108 °F
